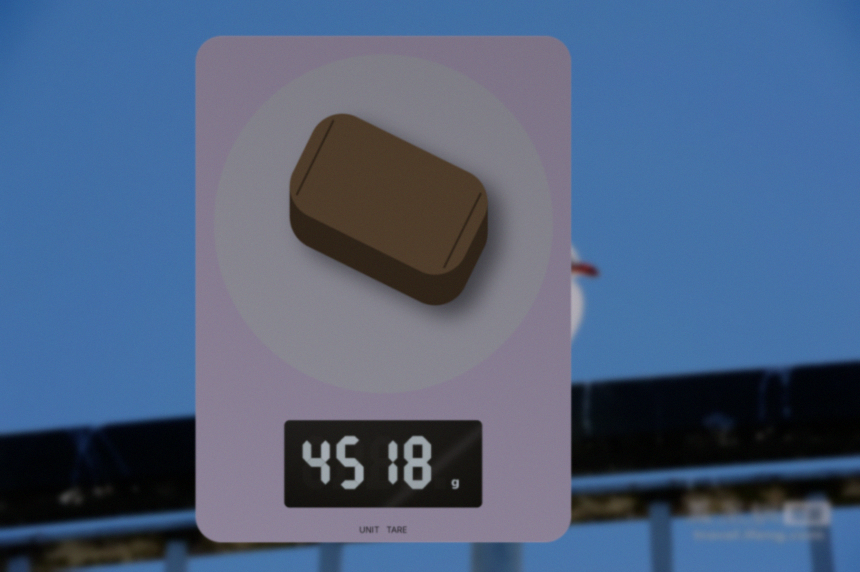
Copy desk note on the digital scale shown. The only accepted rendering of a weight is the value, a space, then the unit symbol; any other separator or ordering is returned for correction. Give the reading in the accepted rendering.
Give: 4518 g
